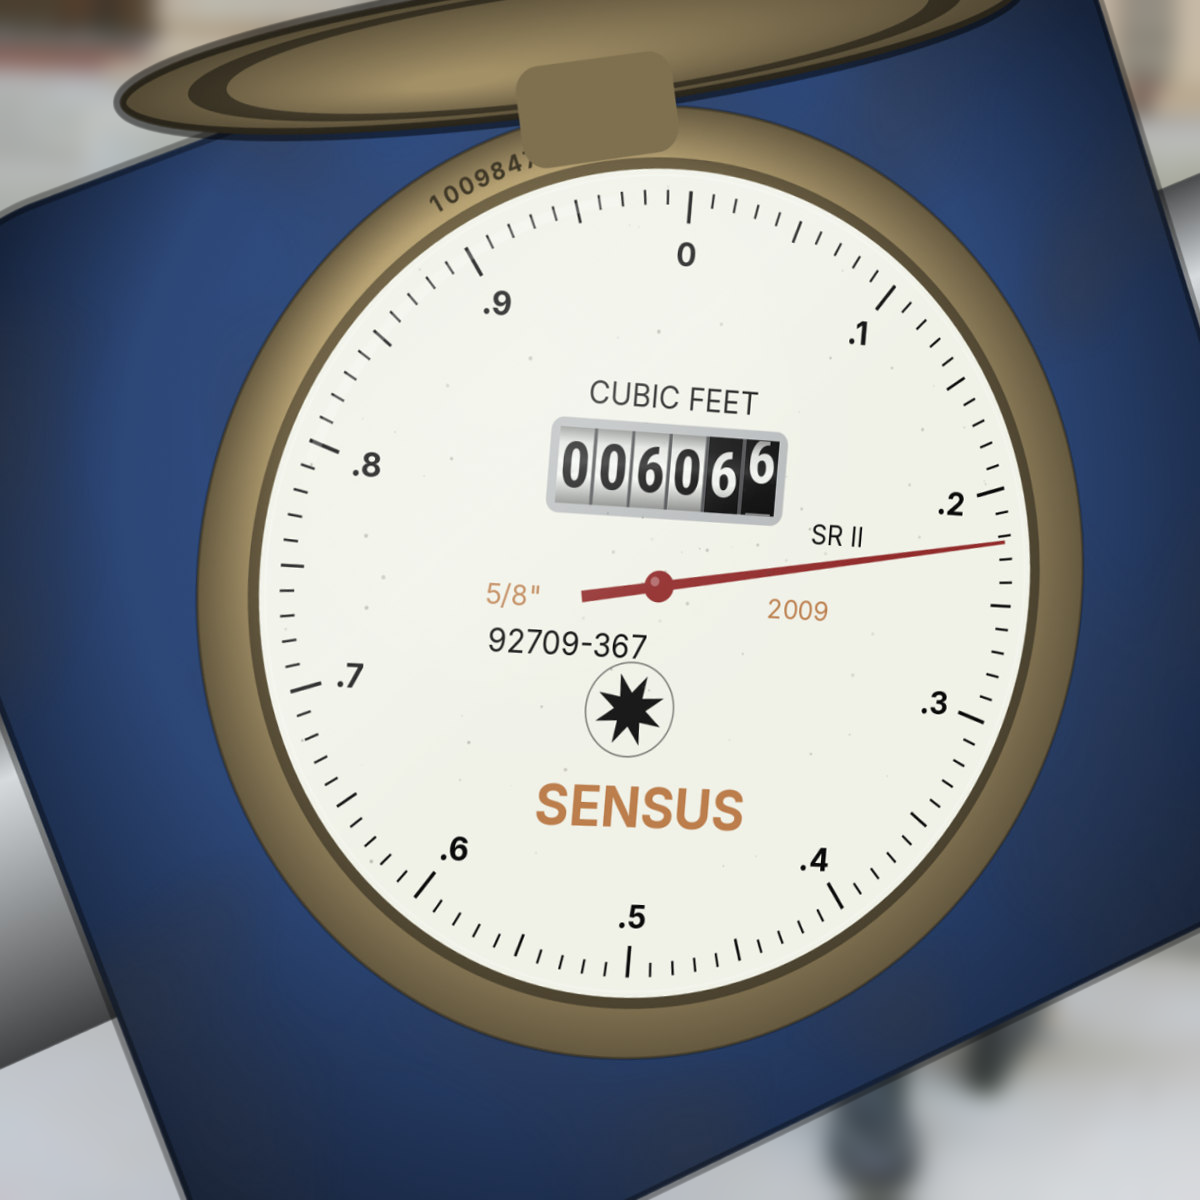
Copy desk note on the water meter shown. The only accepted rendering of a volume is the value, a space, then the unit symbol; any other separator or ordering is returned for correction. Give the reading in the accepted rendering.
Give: 6066.22 ft³
